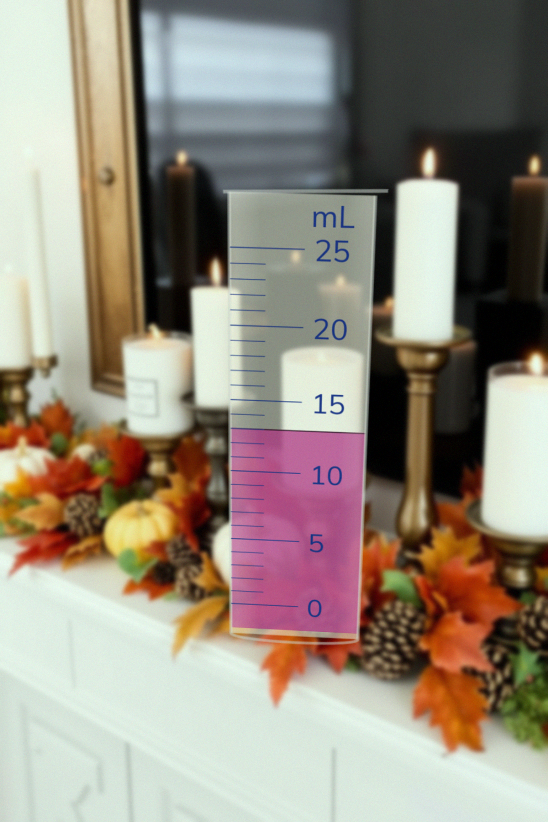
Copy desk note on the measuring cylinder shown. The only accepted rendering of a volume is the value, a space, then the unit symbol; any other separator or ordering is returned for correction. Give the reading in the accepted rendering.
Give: 13 mL
